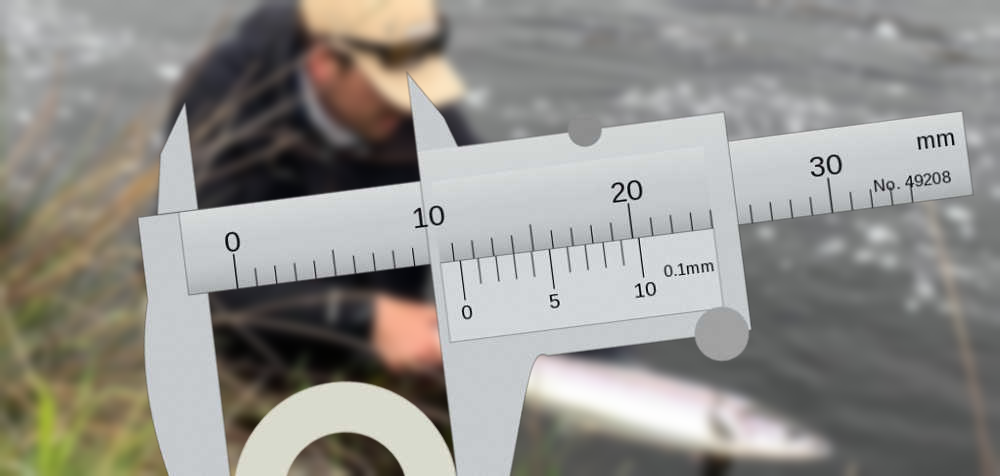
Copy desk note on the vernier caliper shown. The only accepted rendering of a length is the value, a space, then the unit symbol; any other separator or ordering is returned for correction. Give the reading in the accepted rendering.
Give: 11.3 mm
